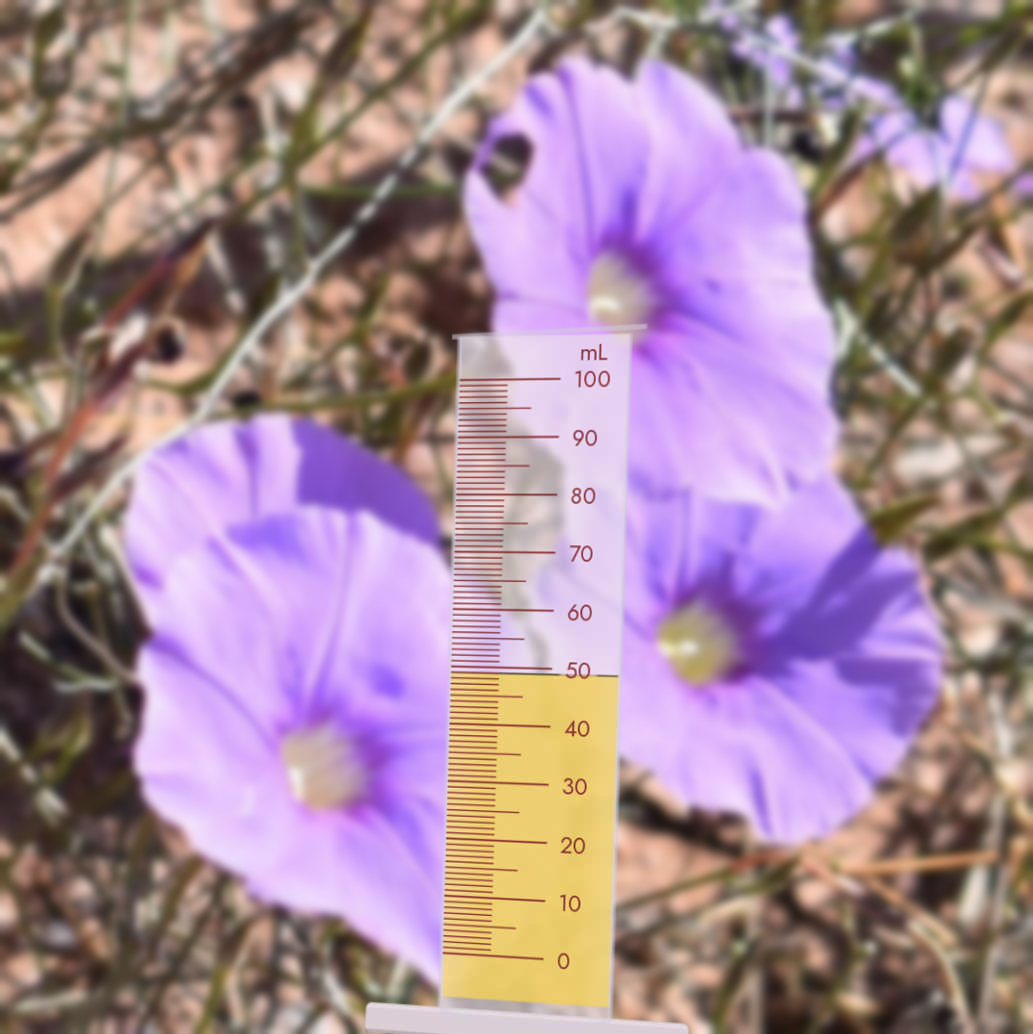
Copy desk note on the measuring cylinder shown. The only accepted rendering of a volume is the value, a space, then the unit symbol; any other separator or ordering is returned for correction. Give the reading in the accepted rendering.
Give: 49 mL
